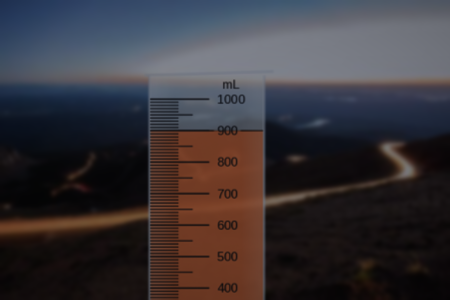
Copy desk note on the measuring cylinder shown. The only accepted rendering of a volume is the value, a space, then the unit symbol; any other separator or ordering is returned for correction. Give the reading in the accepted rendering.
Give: 900 mL
